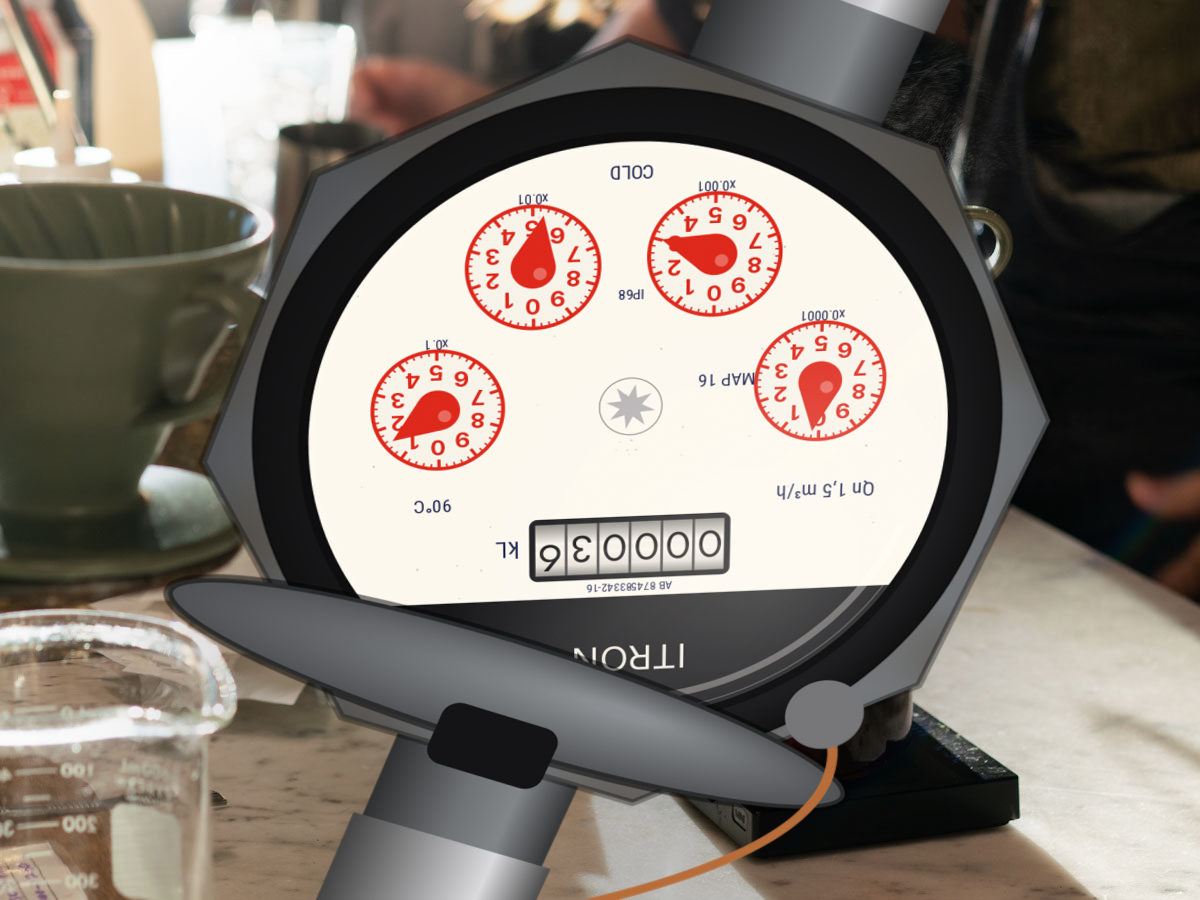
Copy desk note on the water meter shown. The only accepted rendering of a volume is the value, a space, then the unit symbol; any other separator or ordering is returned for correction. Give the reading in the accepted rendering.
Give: 36.1530 kL
